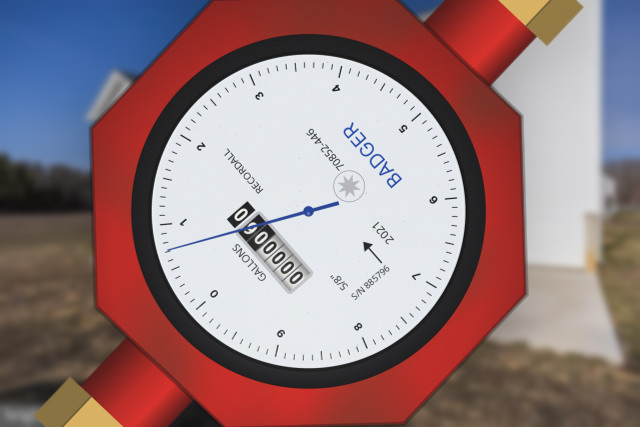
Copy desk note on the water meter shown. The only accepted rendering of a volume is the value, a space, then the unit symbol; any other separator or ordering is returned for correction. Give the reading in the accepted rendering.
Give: 60.7 gal
